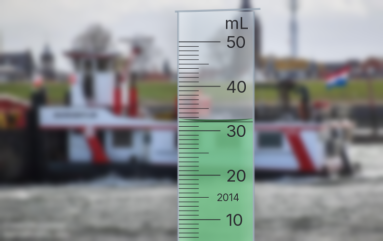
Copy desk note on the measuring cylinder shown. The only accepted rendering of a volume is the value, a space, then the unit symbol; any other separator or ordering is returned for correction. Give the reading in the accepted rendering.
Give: 32 mL
